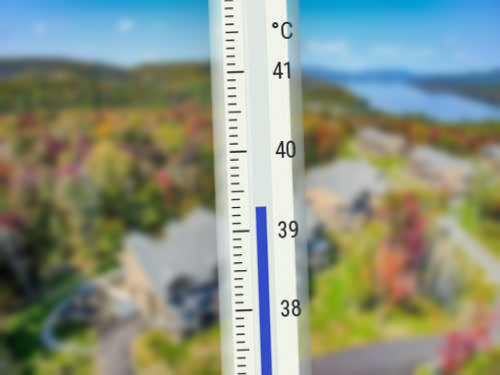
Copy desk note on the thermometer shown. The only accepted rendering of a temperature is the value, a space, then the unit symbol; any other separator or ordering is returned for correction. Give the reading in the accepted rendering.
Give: 39.3 °C
